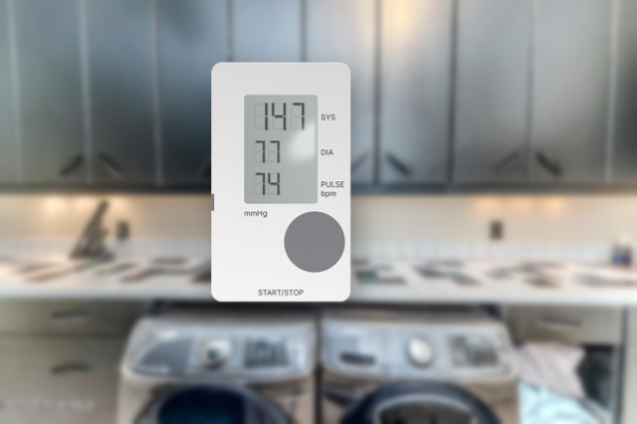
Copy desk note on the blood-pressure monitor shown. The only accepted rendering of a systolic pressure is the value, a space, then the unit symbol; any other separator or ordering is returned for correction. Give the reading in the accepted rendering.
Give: 147 mmHg
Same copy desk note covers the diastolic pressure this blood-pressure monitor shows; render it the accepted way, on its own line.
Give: 77 mmHg
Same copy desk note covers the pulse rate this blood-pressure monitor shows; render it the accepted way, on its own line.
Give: 74 bpm
